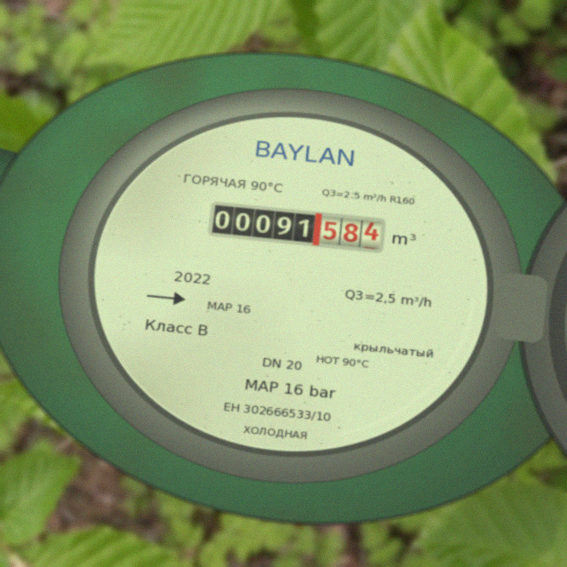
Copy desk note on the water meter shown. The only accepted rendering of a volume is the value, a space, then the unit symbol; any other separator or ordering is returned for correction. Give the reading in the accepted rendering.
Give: 91.584 m³
